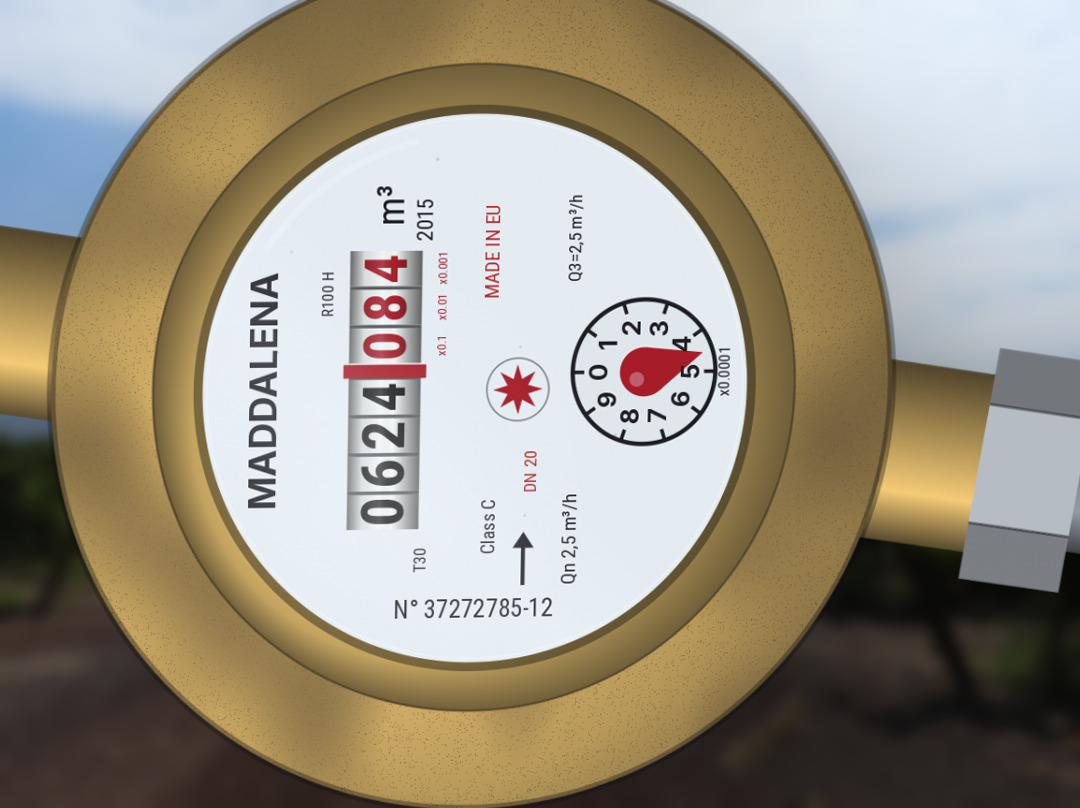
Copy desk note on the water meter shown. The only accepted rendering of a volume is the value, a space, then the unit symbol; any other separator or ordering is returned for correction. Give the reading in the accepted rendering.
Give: 624.0844 m³
